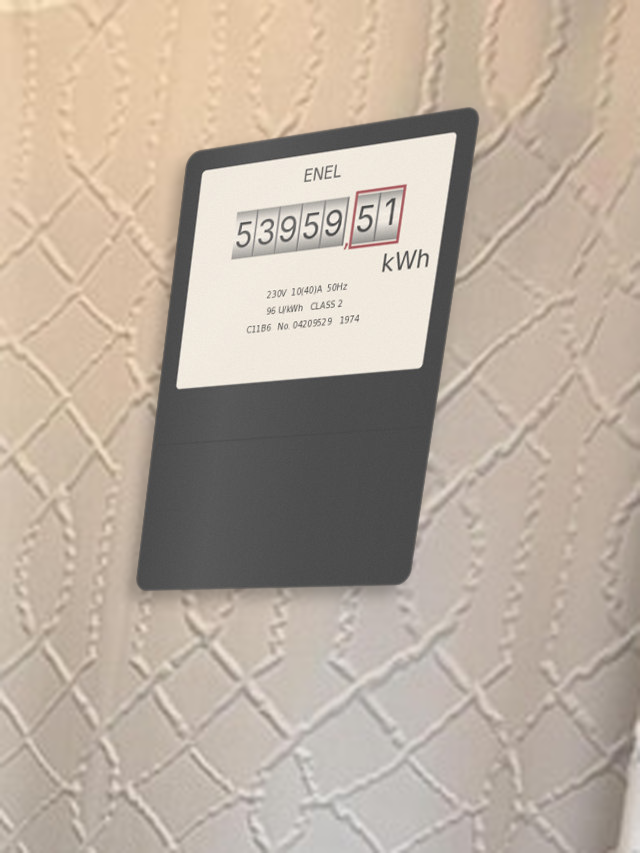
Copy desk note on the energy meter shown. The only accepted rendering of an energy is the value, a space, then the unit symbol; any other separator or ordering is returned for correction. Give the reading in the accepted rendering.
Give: 53959.51 kWh
